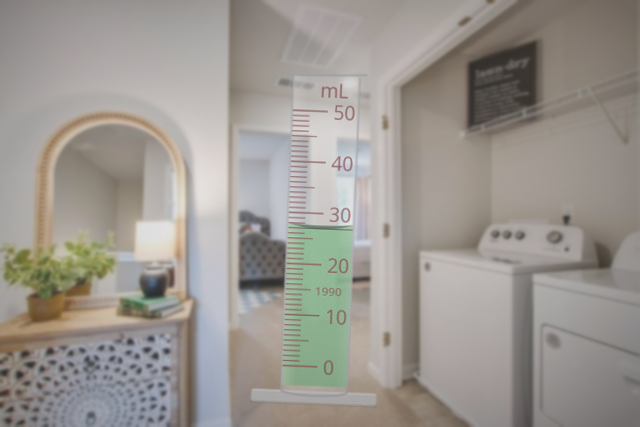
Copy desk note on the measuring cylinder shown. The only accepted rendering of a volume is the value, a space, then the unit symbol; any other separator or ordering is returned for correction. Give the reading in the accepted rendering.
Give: 27 mL
